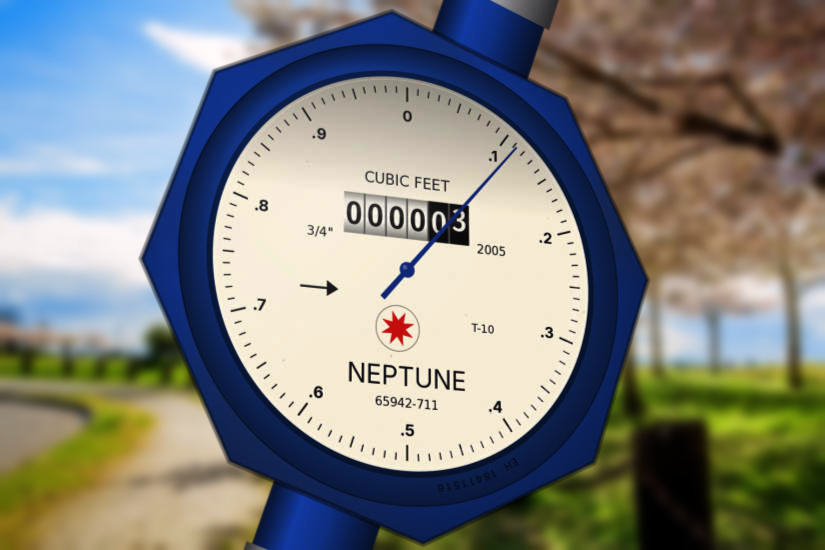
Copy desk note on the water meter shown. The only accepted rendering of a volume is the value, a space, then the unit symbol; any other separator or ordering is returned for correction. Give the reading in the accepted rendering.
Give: 3.11 ft³
